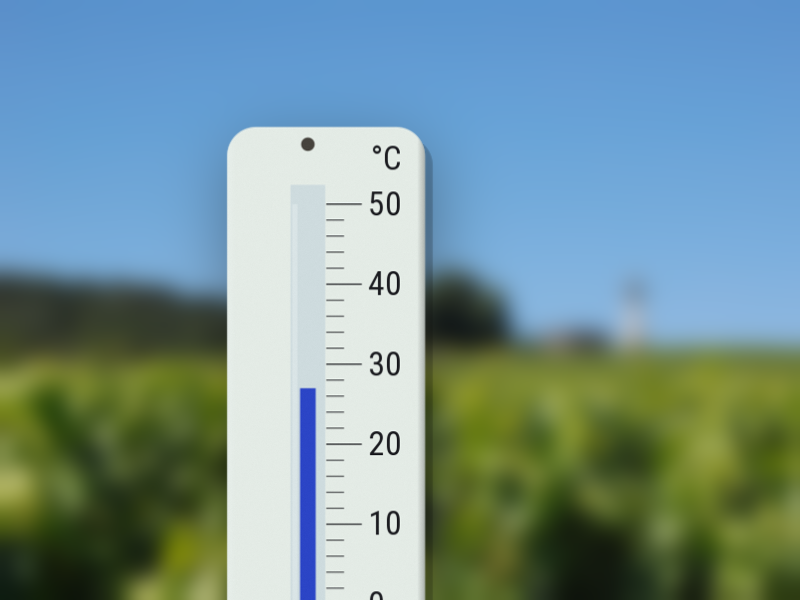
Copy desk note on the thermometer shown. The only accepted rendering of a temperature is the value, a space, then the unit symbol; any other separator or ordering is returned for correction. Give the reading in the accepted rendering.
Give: 27 °C
